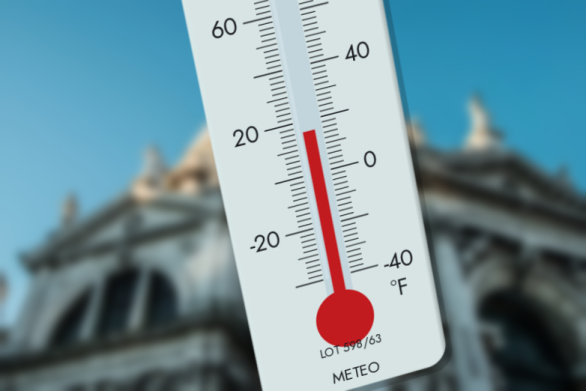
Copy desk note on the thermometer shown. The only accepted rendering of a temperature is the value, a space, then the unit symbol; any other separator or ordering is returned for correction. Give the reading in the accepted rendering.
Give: 16 °F
